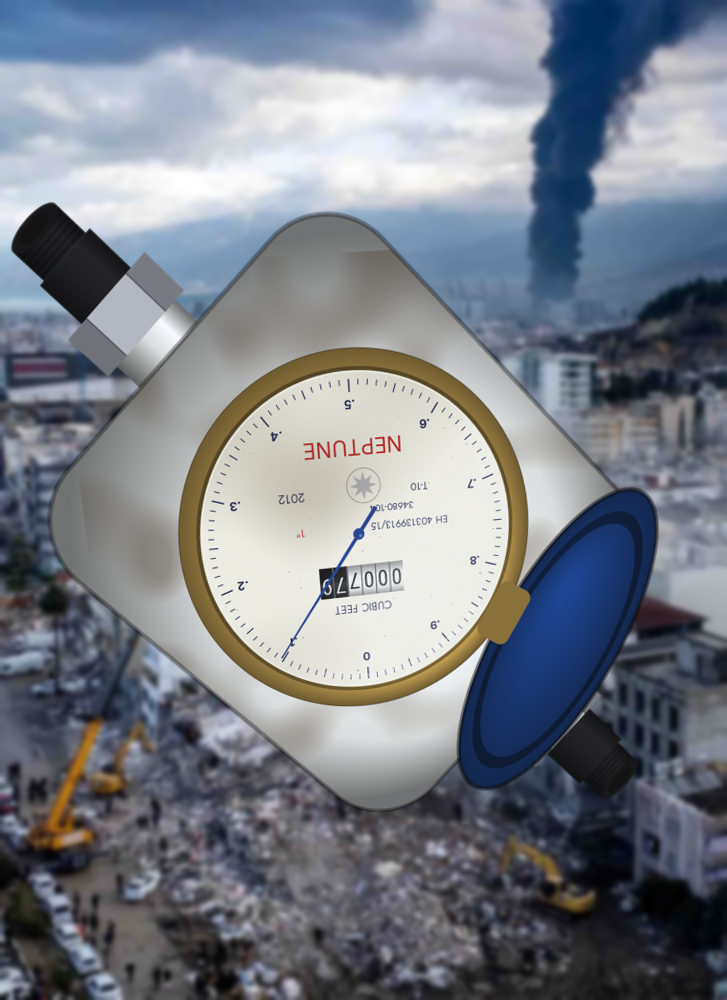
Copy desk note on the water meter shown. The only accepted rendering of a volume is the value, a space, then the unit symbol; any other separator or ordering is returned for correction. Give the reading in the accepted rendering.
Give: 779.10 ft³
